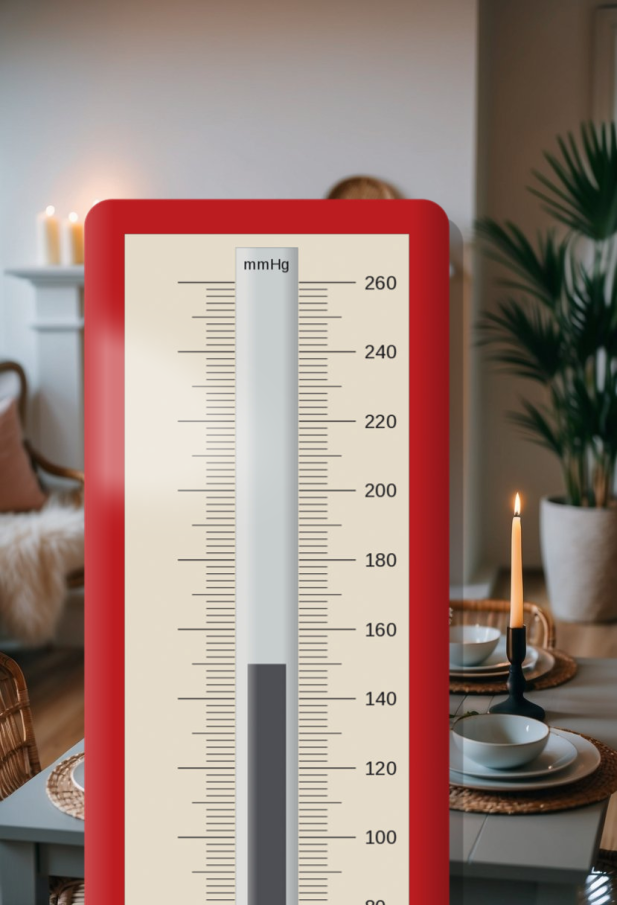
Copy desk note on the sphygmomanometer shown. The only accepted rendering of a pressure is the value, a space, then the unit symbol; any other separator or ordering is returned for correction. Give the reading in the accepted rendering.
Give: 150 mmHg
